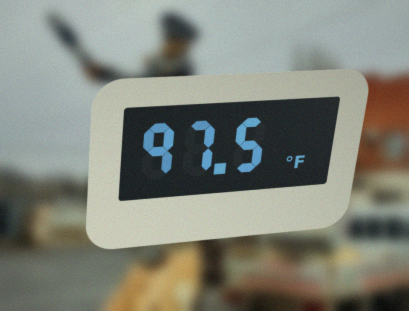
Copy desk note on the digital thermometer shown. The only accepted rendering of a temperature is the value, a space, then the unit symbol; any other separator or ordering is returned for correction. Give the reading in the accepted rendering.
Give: 97.5 °F
